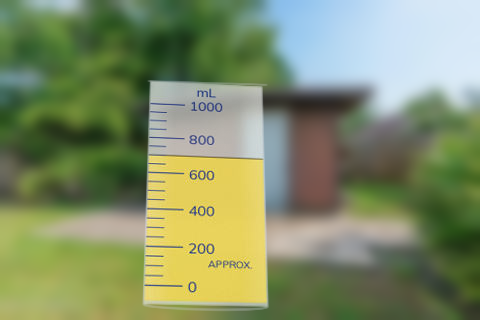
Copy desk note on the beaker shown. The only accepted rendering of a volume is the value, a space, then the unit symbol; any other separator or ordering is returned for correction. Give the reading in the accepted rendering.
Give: 700 mL
